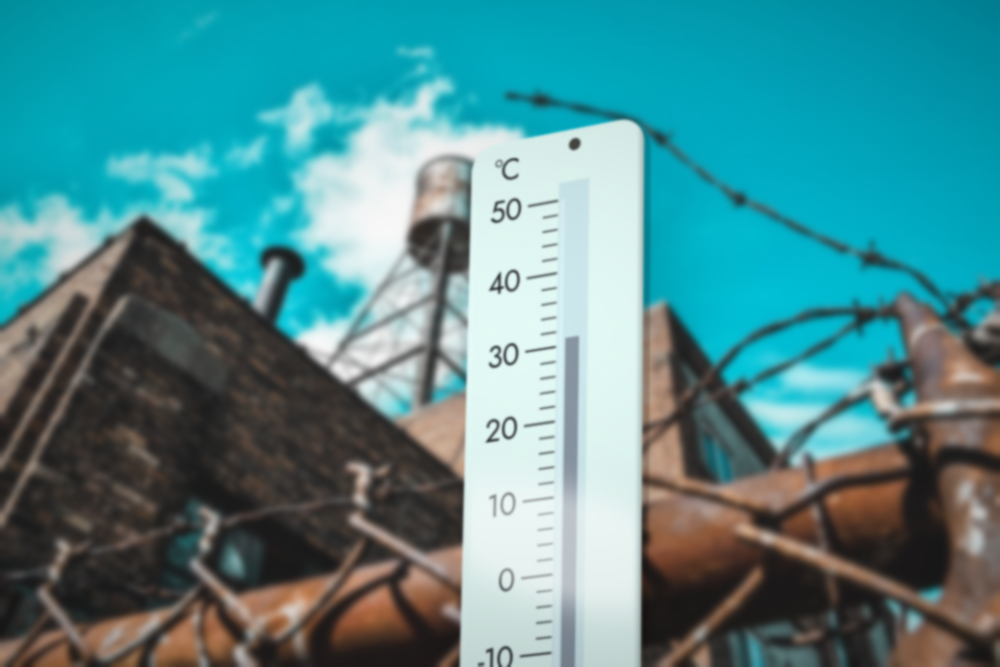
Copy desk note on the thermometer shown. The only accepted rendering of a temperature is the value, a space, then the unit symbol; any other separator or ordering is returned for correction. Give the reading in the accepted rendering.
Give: 31 °C
